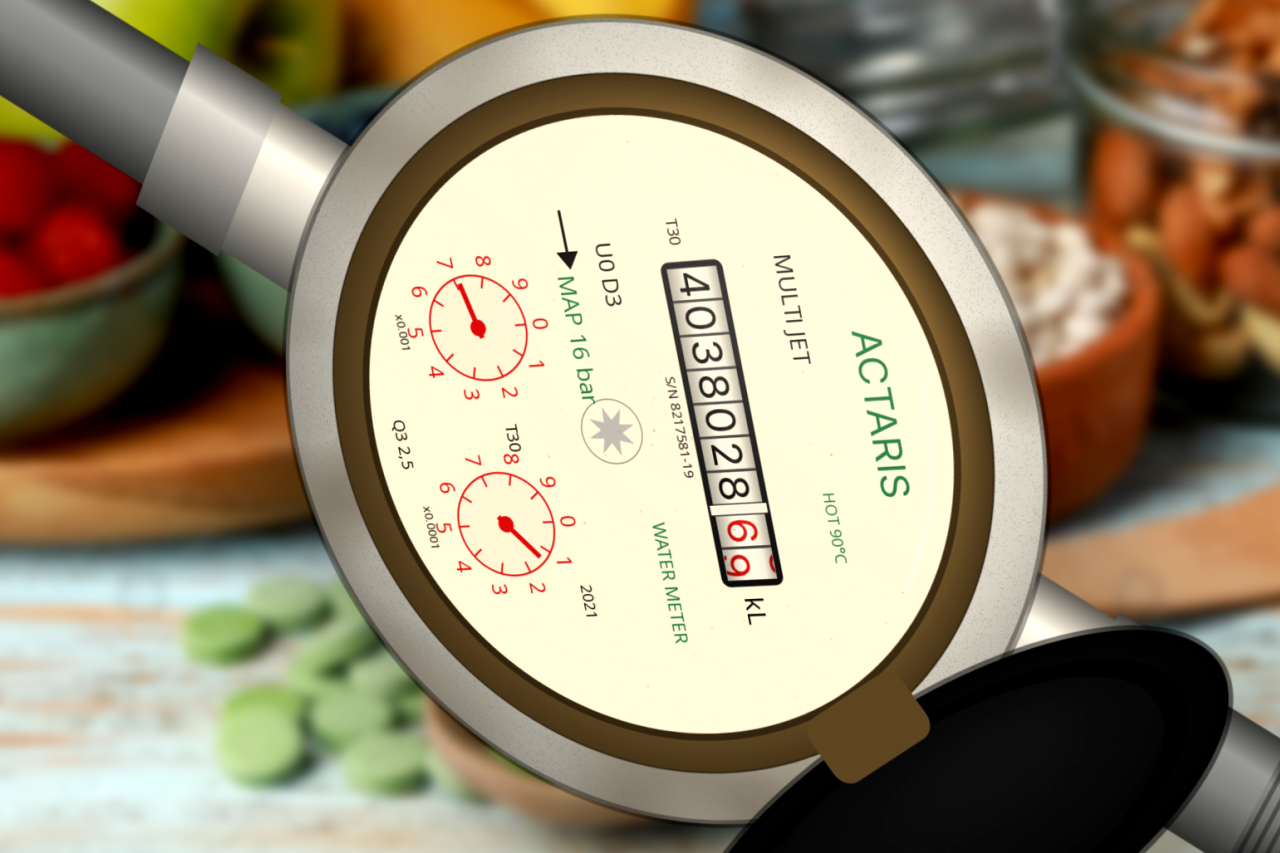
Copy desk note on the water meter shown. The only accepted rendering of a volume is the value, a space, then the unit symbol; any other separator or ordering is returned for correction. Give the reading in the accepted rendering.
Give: 4038028.6871 kL
